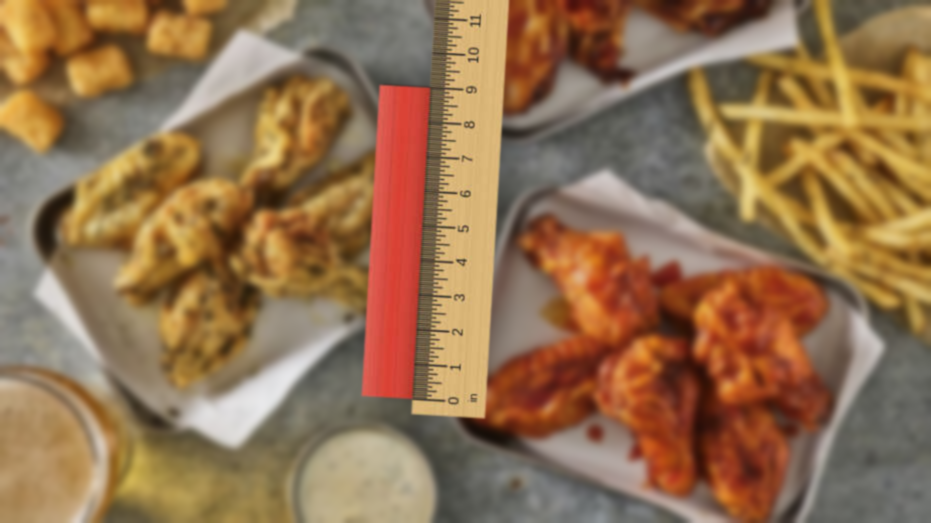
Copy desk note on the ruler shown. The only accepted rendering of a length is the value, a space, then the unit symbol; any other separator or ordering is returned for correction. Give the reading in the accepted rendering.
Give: 9 in
